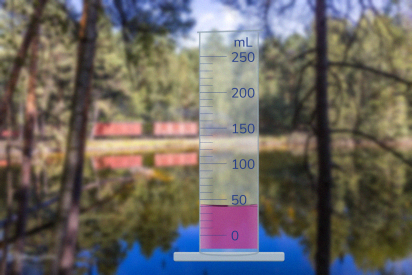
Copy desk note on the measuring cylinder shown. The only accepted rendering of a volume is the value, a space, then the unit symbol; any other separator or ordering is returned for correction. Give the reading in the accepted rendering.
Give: 40 mL
